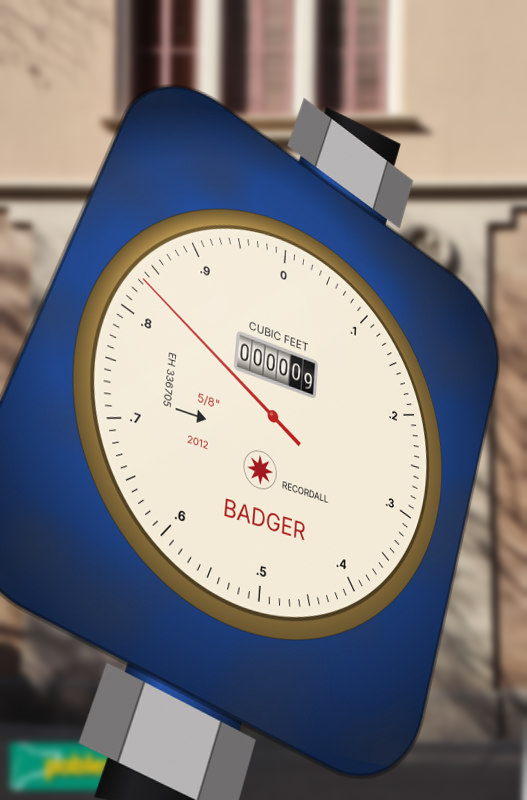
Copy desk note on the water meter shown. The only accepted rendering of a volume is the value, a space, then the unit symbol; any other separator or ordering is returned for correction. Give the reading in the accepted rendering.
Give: 8.83 ft³
